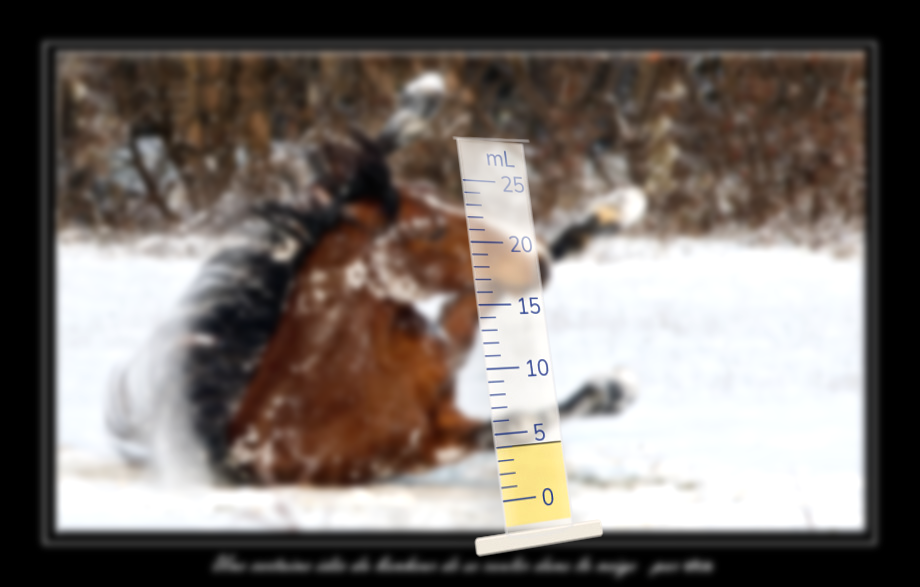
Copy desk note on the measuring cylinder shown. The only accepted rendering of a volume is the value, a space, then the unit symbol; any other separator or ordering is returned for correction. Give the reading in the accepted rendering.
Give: 4 mL
